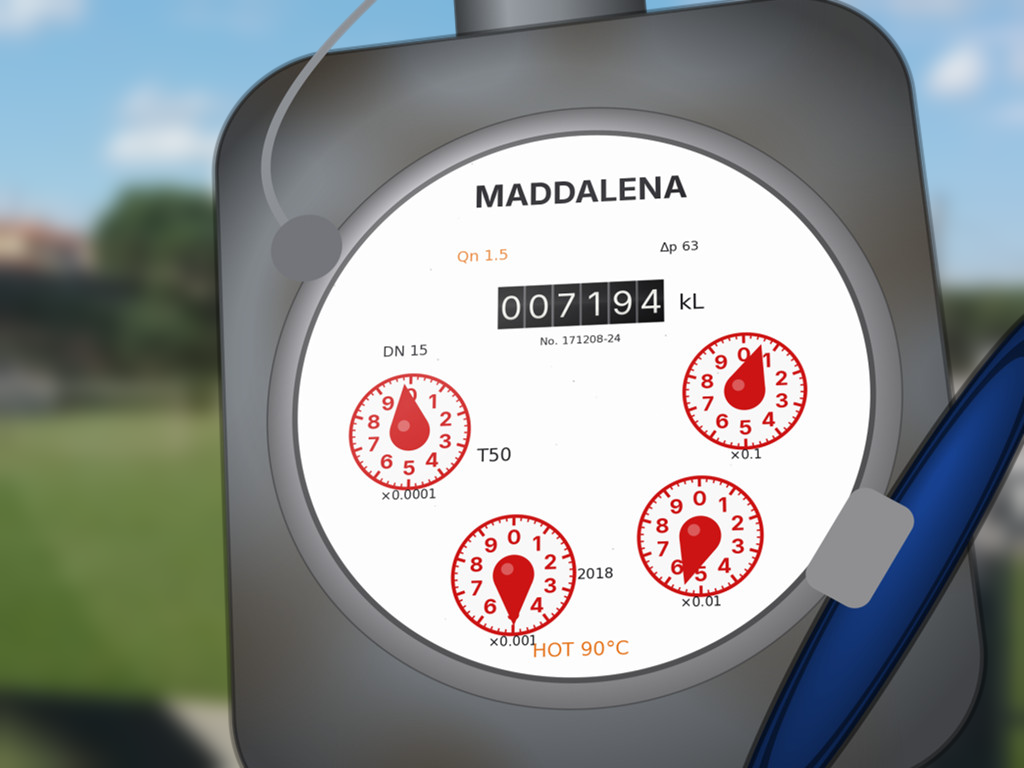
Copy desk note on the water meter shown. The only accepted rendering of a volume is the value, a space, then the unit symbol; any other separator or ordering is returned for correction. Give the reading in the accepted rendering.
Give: 7194.0549 kL
